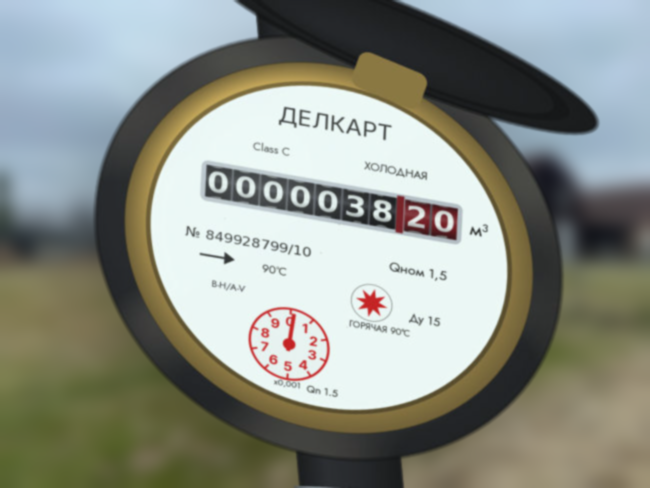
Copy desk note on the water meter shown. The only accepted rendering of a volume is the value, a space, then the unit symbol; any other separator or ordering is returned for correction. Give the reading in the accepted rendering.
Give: 38.200 m³
